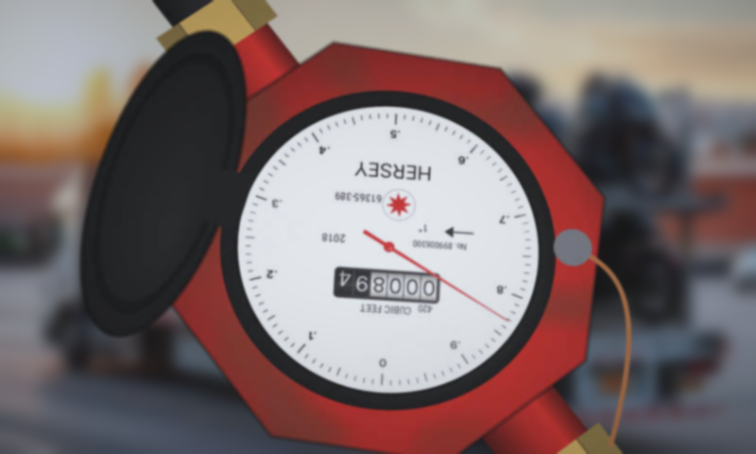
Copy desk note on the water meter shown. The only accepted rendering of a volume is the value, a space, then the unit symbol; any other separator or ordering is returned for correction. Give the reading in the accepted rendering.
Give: 893.83 ft³
